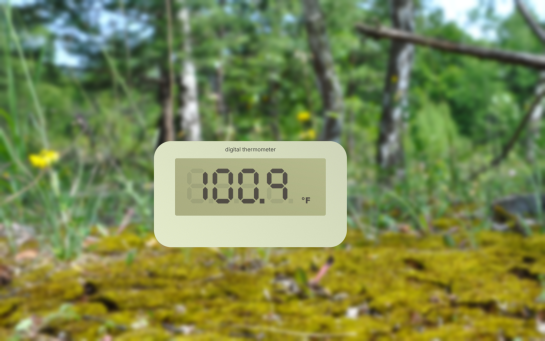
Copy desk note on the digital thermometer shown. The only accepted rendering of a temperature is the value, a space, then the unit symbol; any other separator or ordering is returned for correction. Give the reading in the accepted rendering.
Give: 100.9 °F
